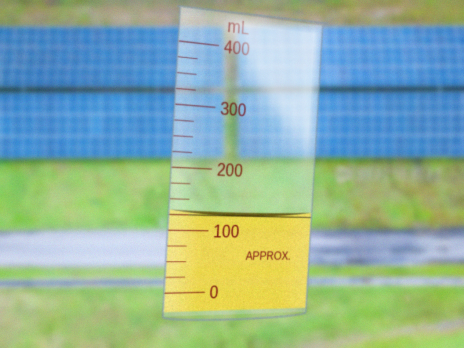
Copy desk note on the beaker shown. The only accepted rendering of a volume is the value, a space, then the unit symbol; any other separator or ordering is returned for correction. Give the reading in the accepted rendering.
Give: 125 mL
